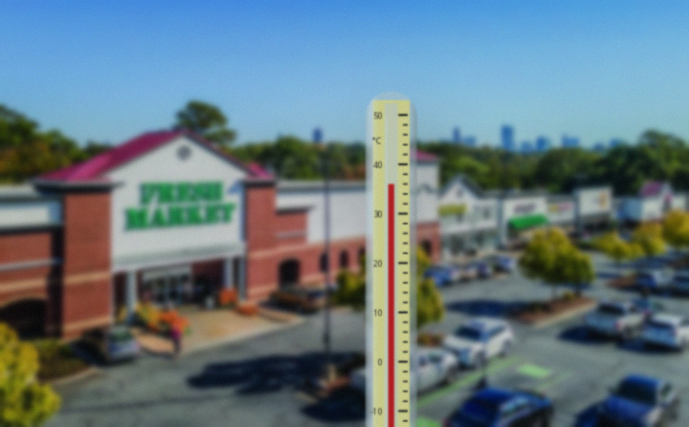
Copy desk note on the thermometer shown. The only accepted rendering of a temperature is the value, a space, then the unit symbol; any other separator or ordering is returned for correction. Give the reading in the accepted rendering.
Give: 36 °C
